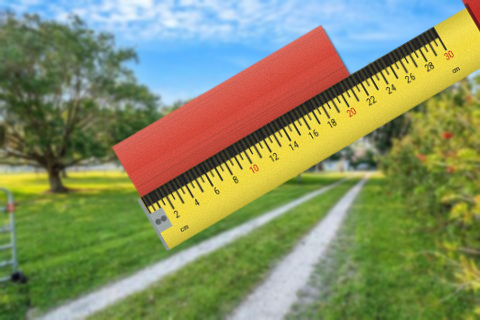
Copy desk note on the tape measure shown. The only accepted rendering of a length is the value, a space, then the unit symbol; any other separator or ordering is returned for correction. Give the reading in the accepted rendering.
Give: 21.5 cm
